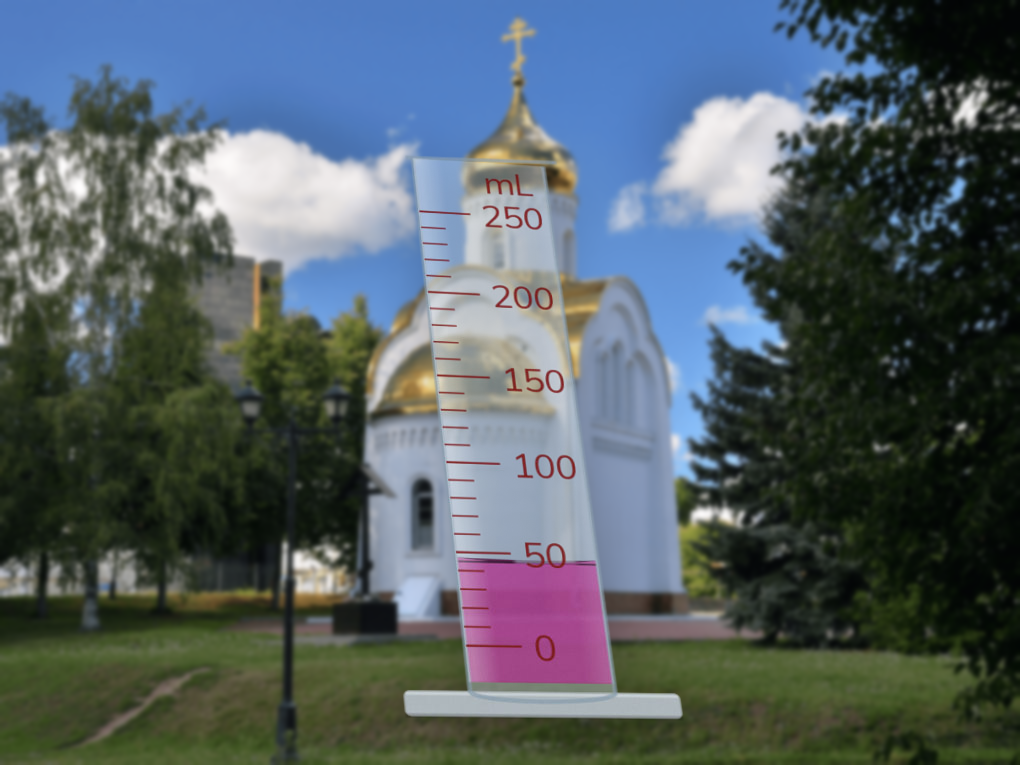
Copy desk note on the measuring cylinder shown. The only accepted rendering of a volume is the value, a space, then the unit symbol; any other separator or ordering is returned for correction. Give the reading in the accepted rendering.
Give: 45 mL
